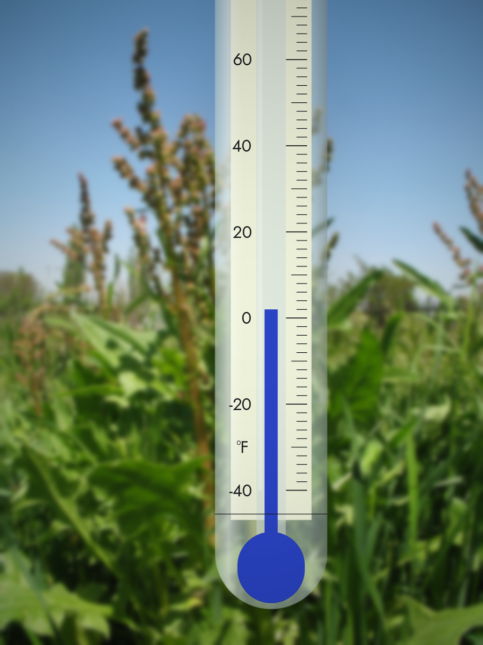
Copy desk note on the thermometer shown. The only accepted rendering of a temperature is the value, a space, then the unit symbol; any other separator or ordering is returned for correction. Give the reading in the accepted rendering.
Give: 2 °F
